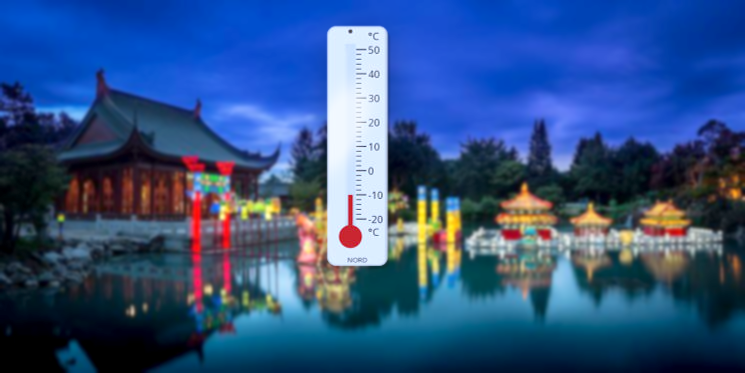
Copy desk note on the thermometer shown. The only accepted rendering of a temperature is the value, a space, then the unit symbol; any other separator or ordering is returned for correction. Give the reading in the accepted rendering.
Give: -10 °C
